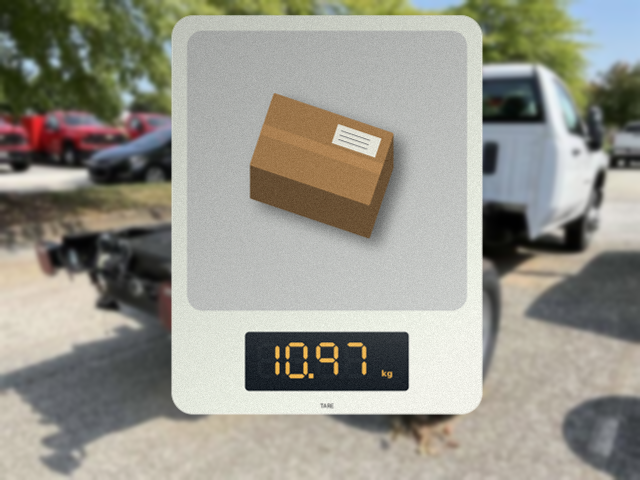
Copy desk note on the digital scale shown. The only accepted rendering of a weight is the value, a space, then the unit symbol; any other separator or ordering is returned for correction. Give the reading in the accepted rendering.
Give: 10.97 kg
